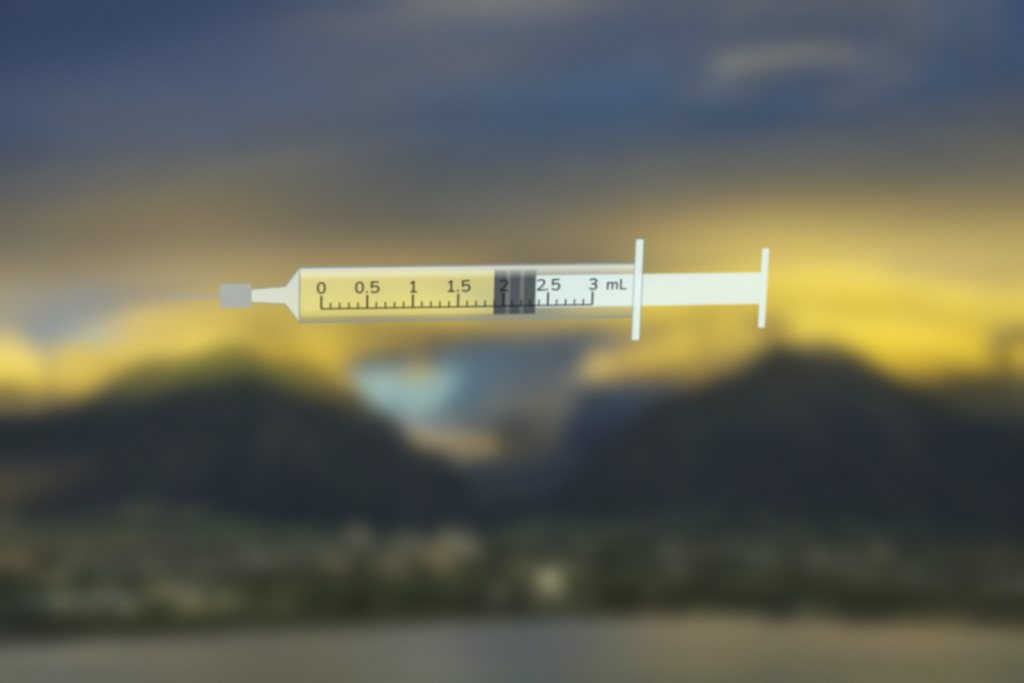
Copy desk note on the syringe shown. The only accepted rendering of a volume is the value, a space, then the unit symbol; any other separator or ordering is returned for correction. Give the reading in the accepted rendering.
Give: 1.9 mL
